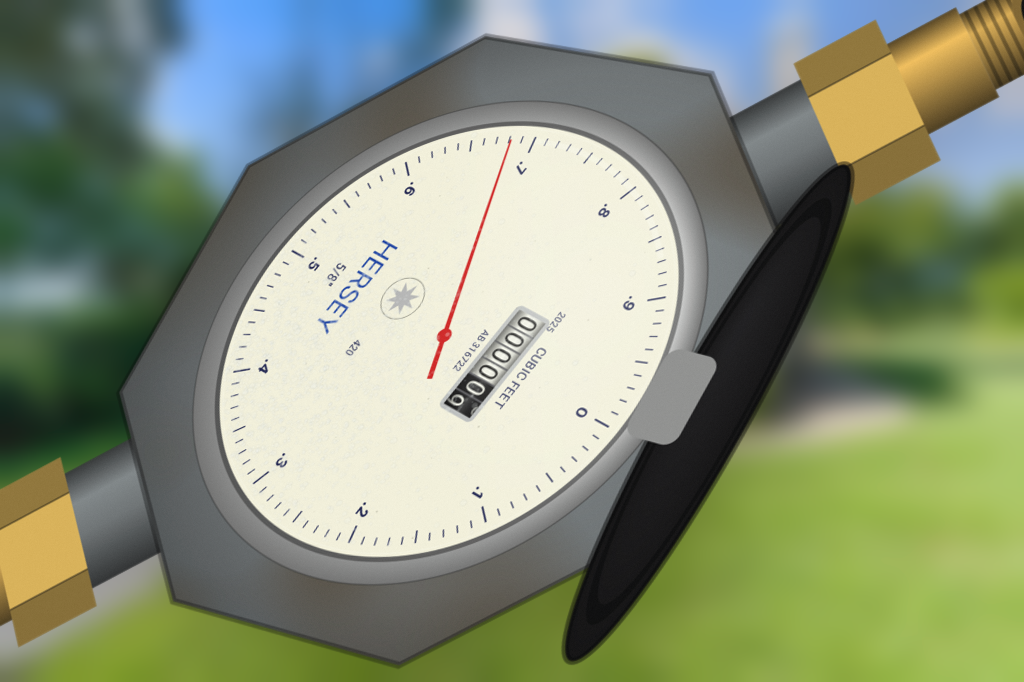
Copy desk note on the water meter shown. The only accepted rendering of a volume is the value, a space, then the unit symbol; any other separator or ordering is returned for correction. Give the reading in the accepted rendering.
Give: 8.68 ft³
